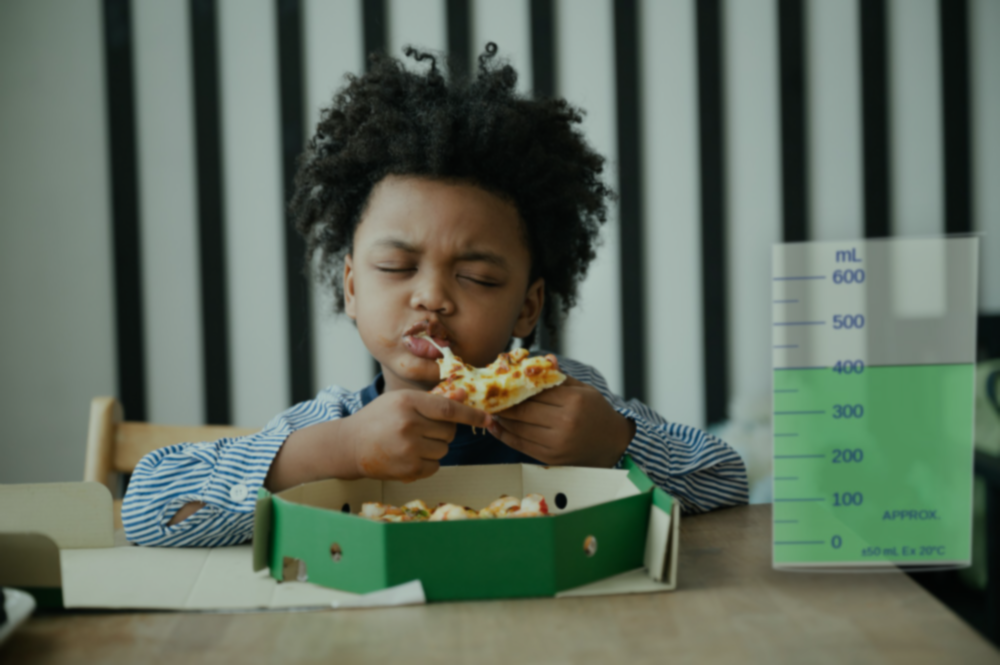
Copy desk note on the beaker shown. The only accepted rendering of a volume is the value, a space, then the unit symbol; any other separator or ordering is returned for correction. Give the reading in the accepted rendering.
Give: 400 mL
